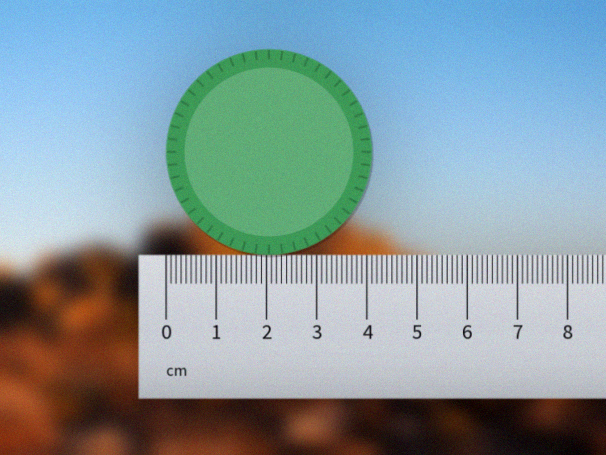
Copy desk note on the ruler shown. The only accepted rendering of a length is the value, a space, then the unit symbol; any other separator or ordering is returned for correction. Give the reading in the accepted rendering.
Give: 4.1 cm
